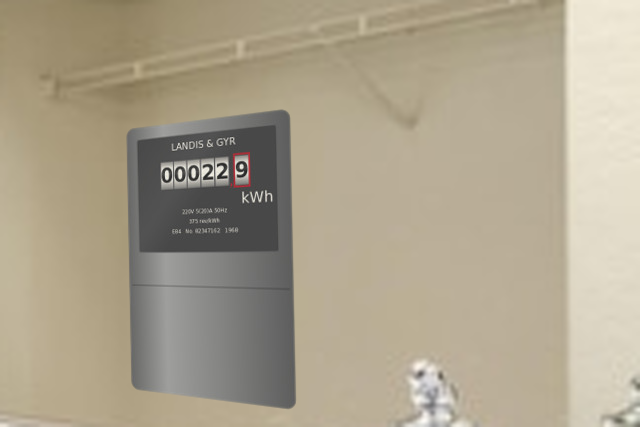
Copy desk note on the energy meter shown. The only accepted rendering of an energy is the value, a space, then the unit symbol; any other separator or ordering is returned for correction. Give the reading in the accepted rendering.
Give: 22.9 kWh
